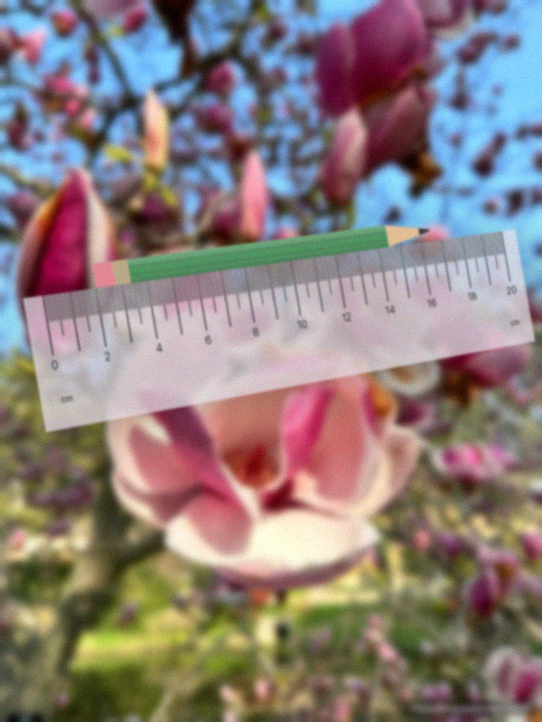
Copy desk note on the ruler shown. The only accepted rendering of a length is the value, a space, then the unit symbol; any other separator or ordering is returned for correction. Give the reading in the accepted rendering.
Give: 14.5 cm
